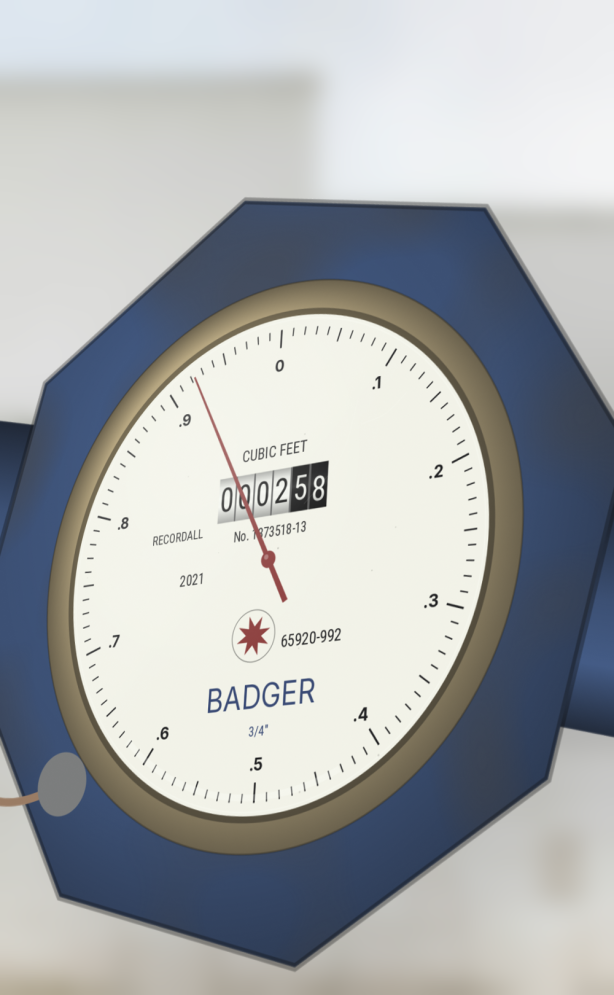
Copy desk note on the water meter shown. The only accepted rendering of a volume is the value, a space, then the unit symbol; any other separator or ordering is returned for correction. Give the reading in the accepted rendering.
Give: 257.92 ft³
